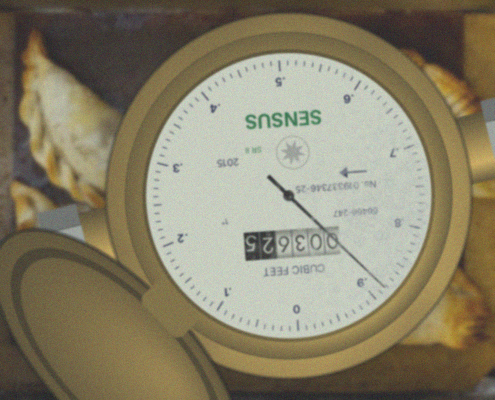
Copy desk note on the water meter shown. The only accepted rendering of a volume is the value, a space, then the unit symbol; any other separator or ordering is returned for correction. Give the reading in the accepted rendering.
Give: 3624.88 ft³
